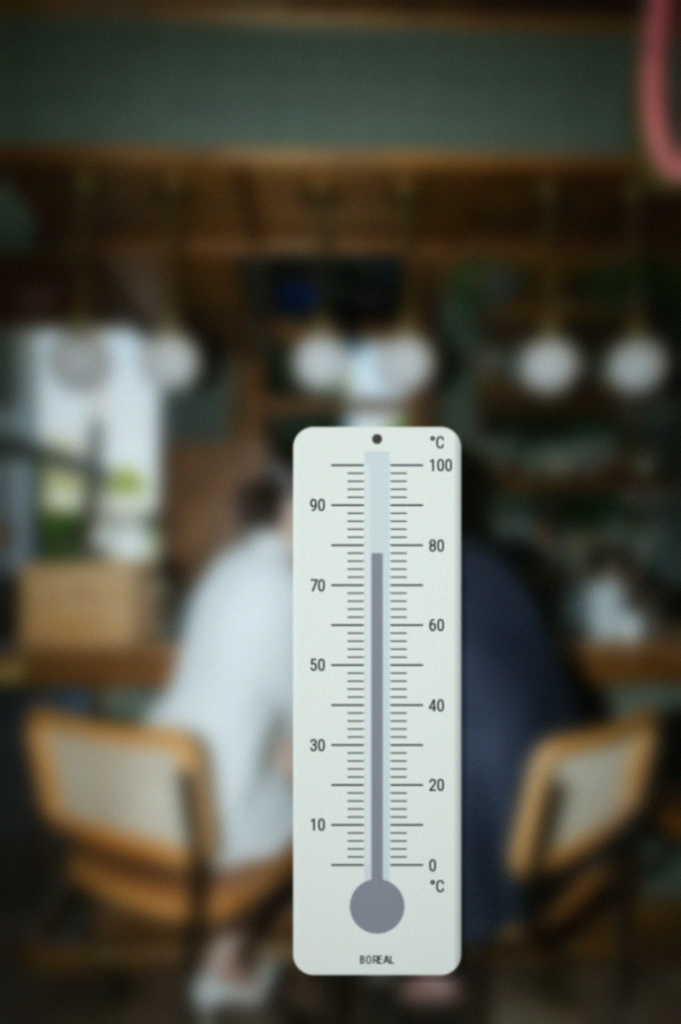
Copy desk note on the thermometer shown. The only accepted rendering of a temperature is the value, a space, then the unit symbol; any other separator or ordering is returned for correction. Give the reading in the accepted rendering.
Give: 78 °C
